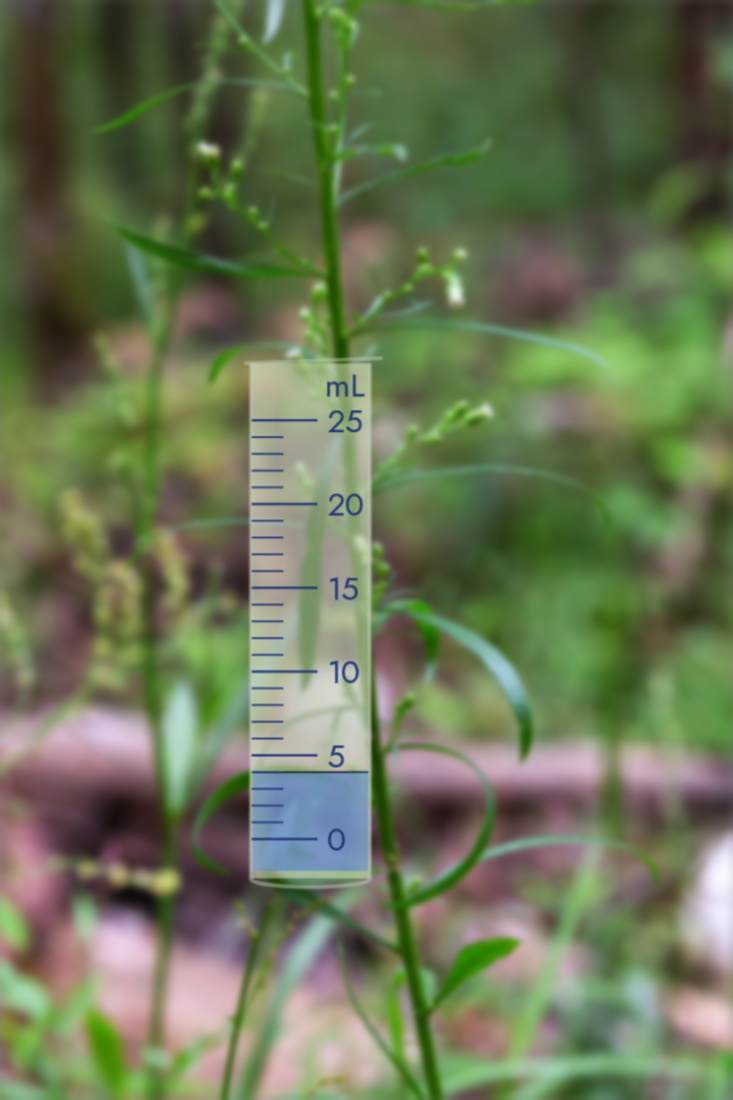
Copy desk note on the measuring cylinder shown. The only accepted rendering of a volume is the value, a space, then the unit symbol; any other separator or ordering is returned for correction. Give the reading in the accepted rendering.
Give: 4 mL
